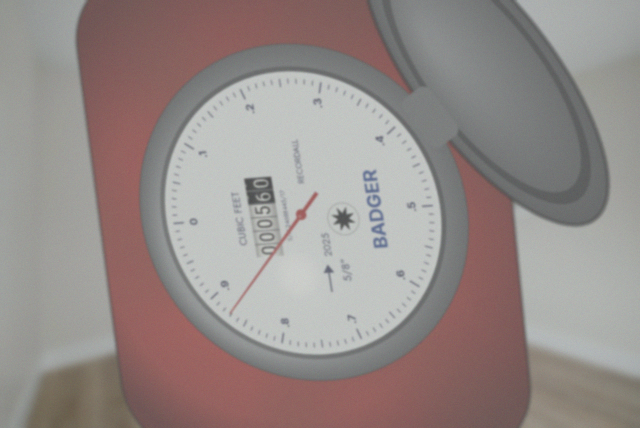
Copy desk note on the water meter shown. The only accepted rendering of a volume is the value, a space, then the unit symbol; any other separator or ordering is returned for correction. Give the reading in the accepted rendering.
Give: 559.87 ft³
